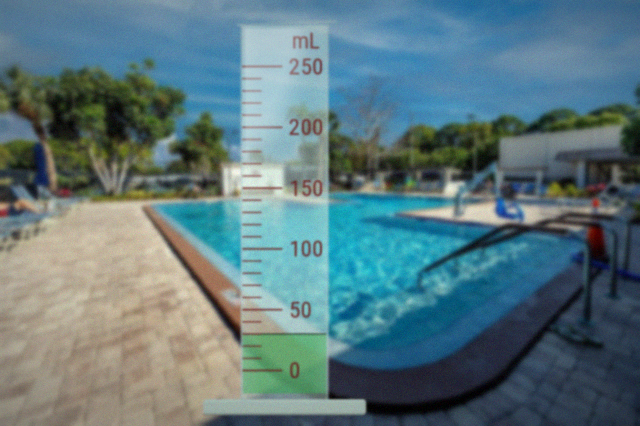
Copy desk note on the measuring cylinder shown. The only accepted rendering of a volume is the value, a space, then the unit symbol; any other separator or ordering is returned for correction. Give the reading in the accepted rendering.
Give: 30 mL
